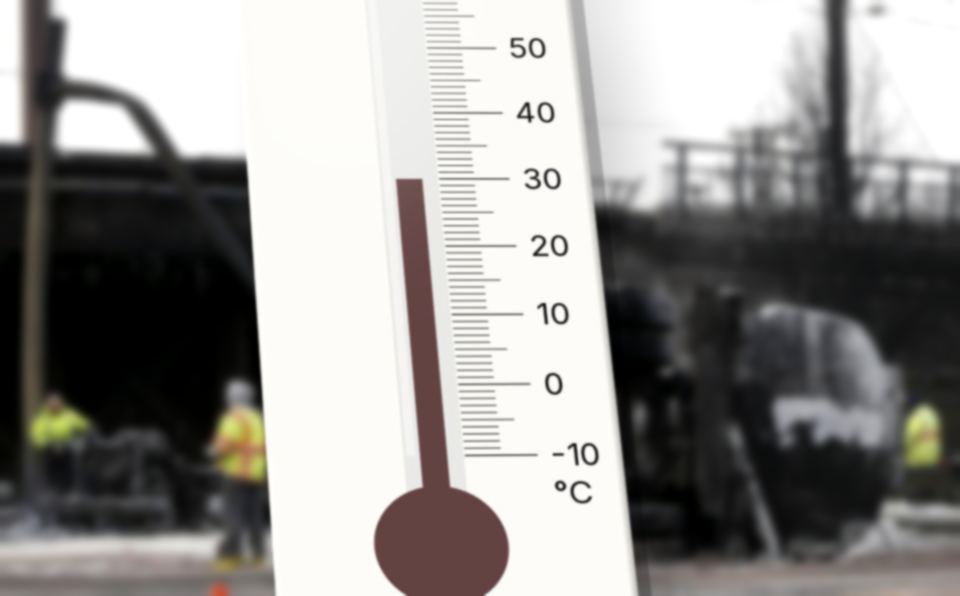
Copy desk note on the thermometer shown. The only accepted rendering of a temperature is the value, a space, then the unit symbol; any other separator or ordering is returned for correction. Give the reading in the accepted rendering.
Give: 30 °C
